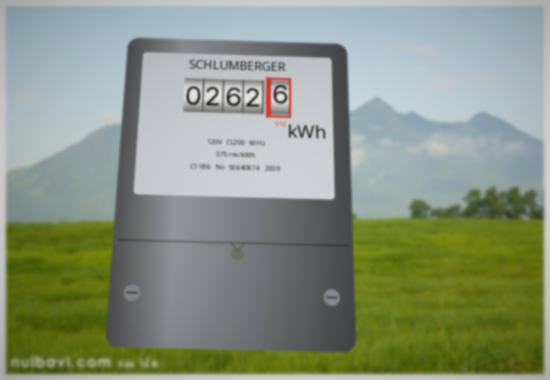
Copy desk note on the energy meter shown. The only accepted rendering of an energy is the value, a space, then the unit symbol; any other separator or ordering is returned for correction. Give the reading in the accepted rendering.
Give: 262.6 kWh
